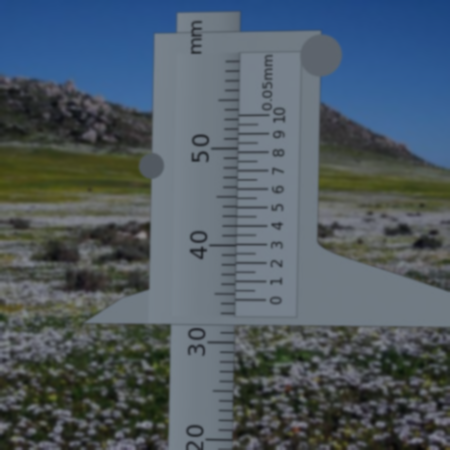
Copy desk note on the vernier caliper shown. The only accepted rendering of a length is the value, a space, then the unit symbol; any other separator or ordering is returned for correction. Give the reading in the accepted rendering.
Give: 34.4 mm
